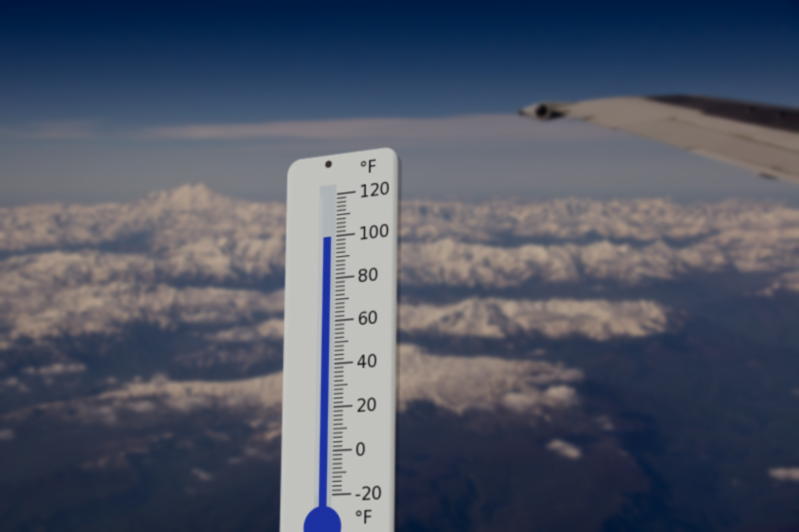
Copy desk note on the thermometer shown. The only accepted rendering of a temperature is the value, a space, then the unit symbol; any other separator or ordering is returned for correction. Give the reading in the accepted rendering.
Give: 100 °F
